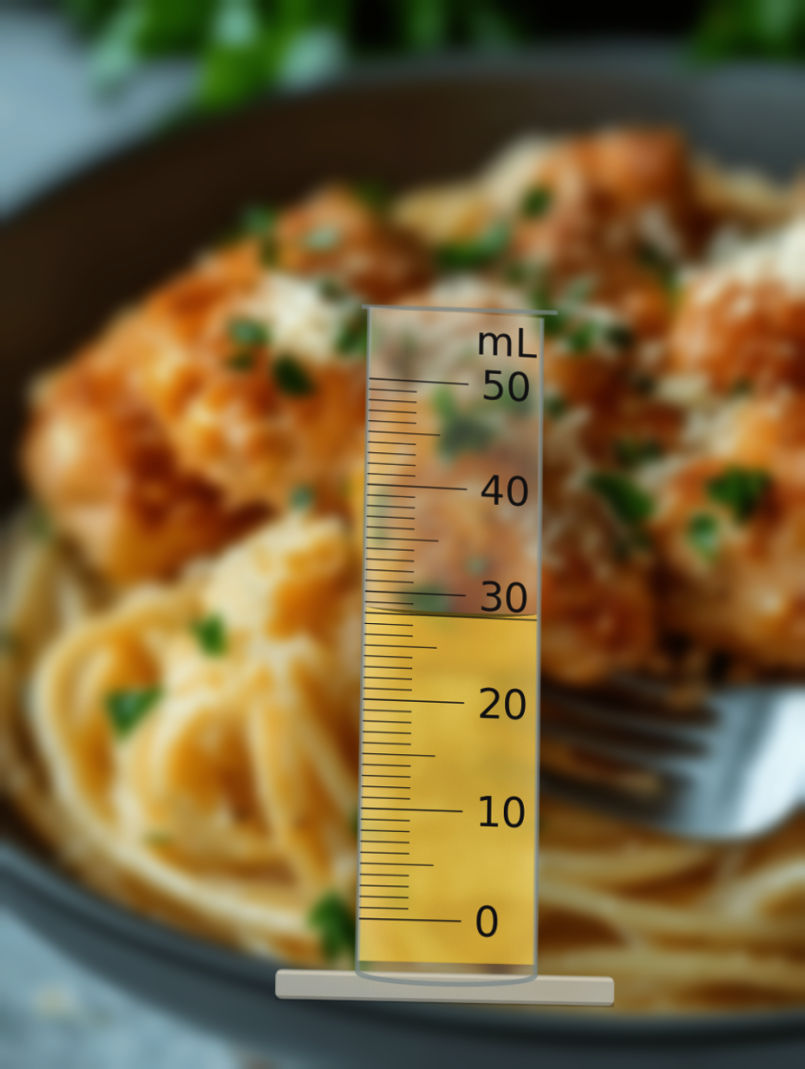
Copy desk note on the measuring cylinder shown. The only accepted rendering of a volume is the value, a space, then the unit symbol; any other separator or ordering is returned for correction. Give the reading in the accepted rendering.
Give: 28 mL
